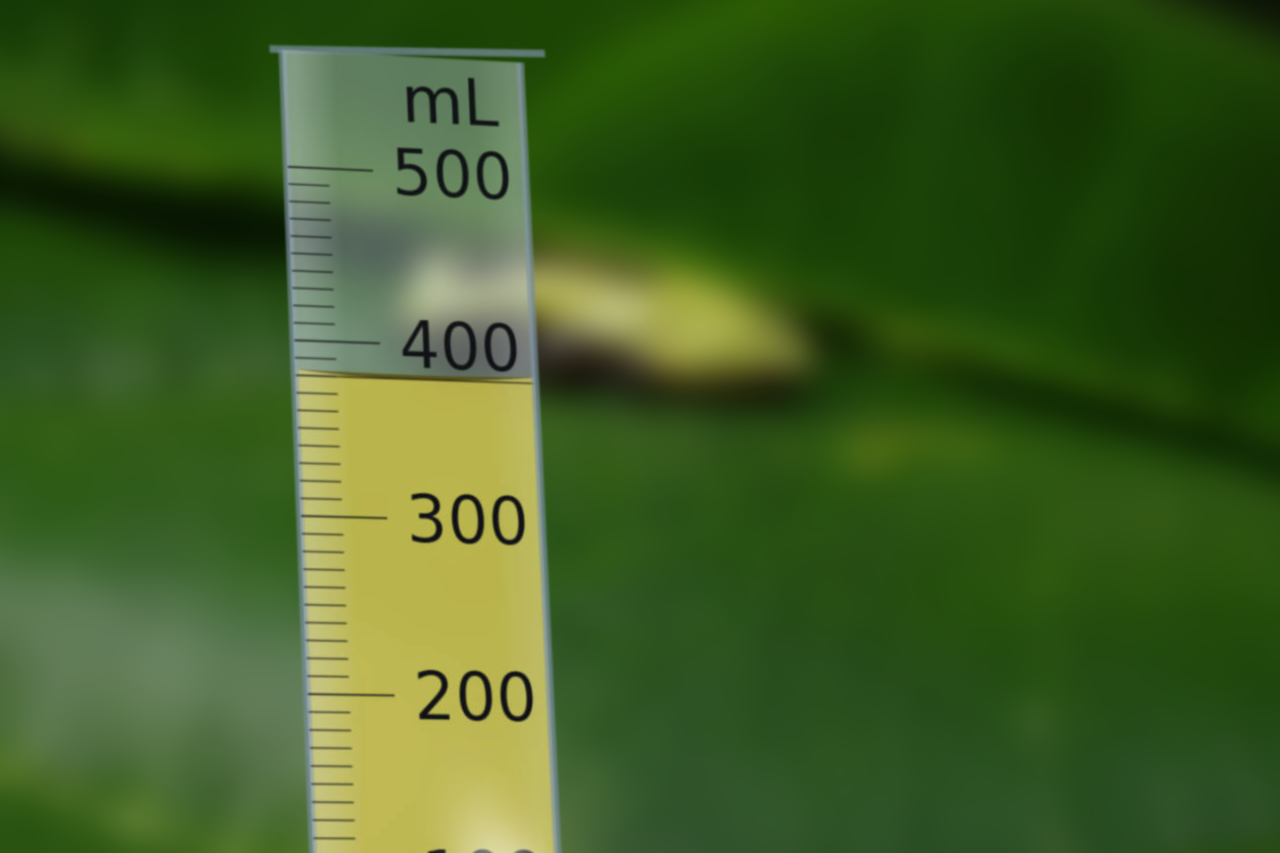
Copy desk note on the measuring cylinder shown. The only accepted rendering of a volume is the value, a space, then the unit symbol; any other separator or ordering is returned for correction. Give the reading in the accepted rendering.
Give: 380 mL
